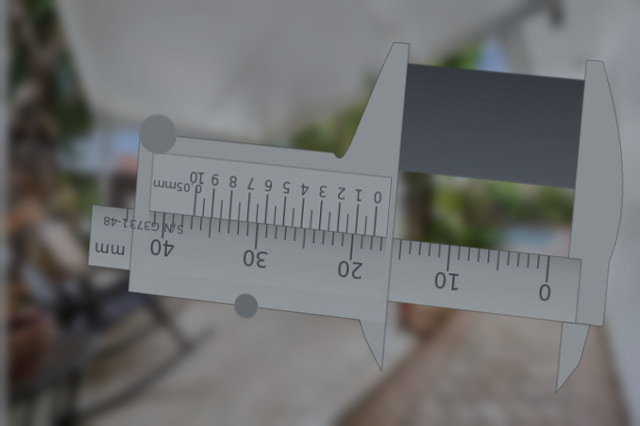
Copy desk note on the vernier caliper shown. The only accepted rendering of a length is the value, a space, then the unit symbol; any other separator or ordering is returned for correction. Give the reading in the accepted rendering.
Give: 17.8 mm
